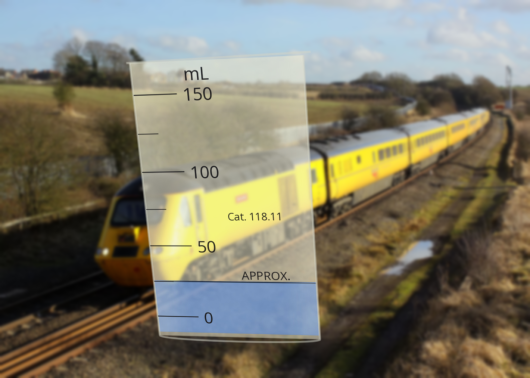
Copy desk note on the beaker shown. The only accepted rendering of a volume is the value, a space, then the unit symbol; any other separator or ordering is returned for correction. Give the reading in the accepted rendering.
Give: 25 mL
